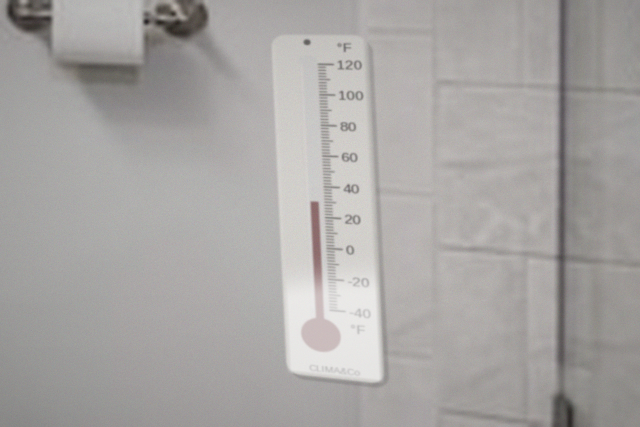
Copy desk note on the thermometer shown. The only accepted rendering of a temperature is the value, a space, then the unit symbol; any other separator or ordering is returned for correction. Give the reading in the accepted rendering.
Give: 30 °F
